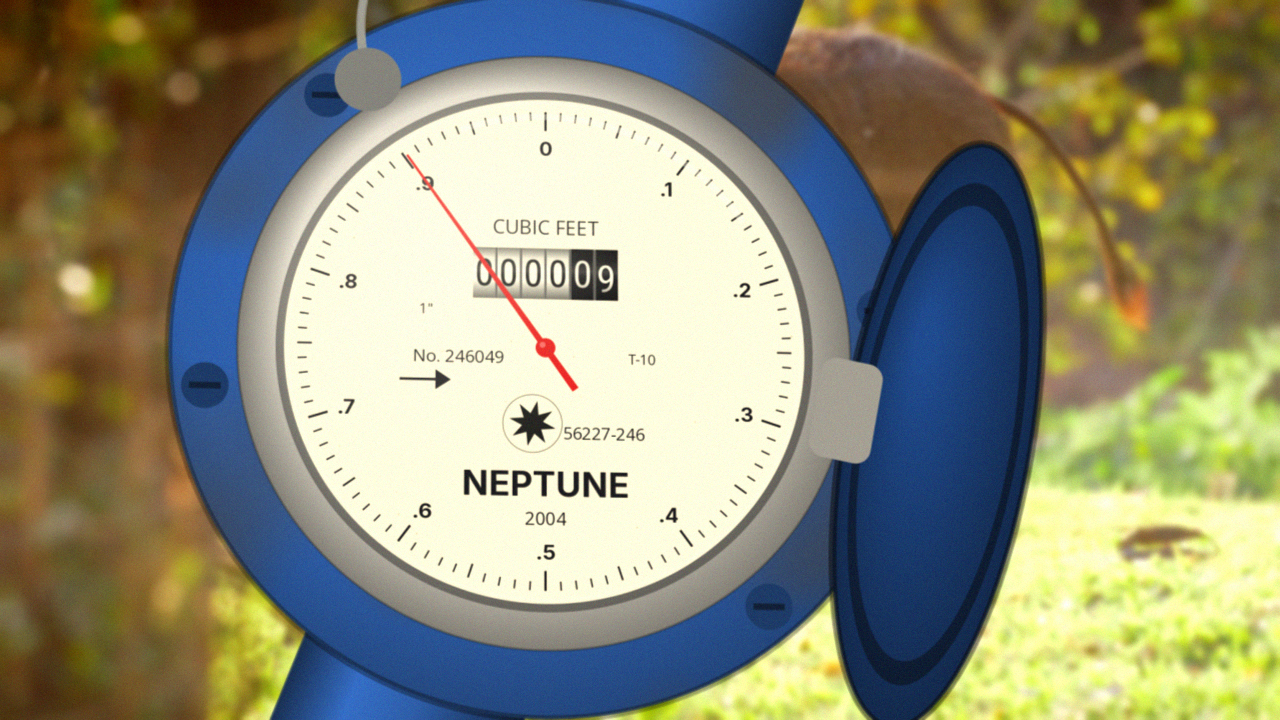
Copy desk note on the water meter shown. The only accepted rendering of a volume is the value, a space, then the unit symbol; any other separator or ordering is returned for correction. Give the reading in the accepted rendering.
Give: 8.90 ft³
